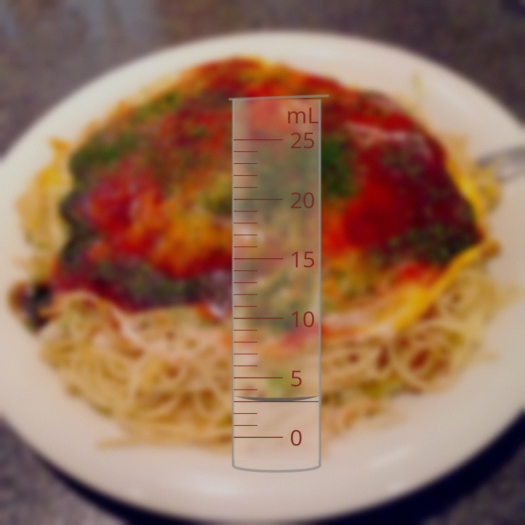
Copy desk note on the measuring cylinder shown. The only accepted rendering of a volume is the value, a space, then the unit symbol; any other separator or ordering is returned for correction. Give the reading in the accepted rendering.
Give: 3 mL
